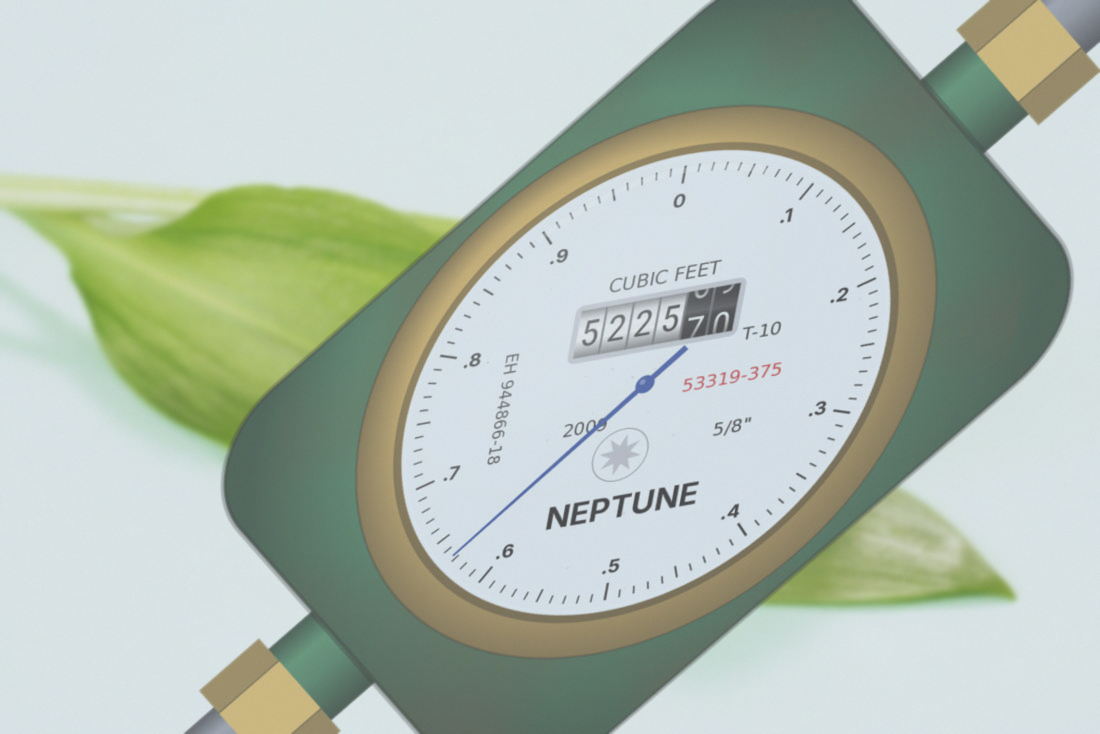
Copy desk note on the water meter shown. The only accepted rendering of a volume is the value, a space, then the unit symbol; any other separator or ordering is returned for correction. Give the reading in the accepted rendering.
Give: 522569.63 ft³
